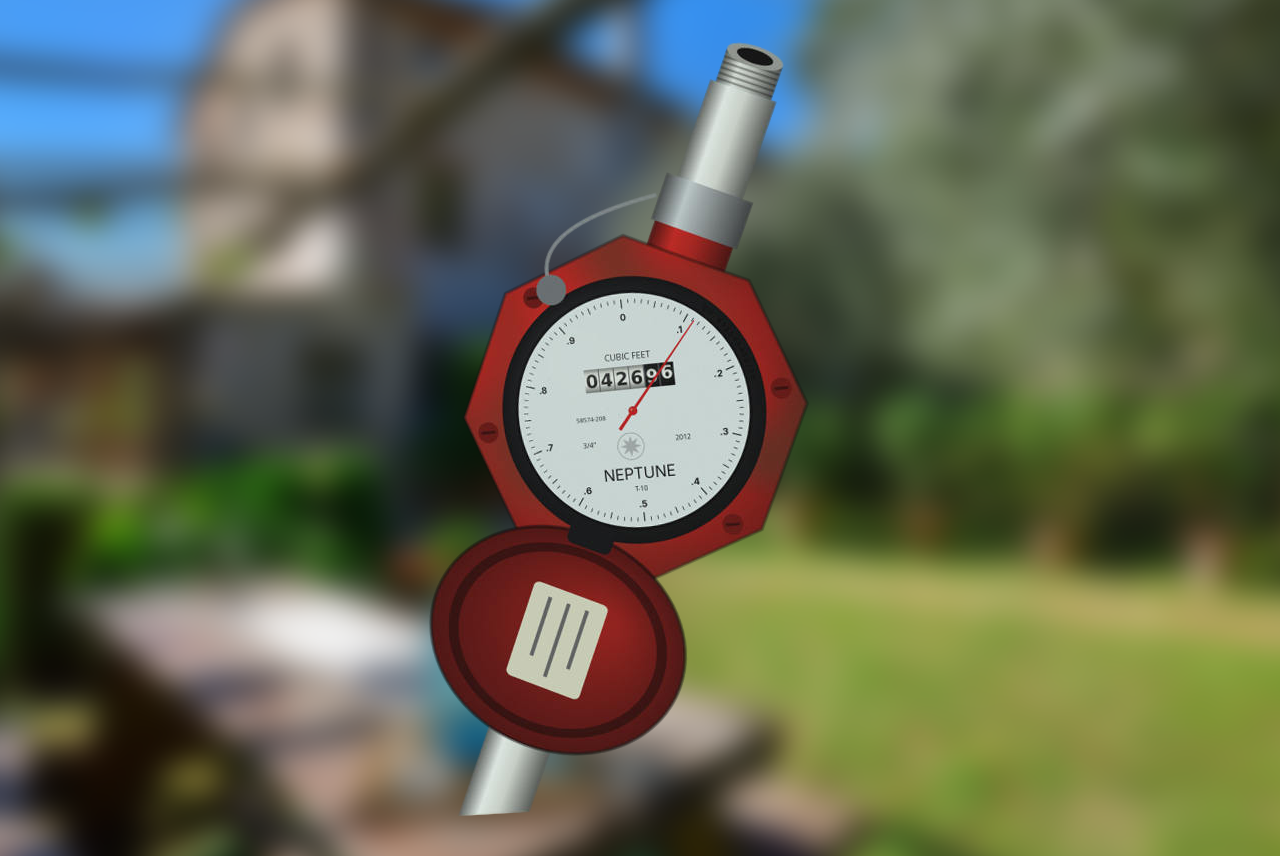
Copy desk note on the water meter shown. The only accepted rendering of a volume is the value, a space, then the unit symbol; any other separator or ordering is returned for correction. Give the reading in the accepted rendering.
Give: 42696.11 ft³
